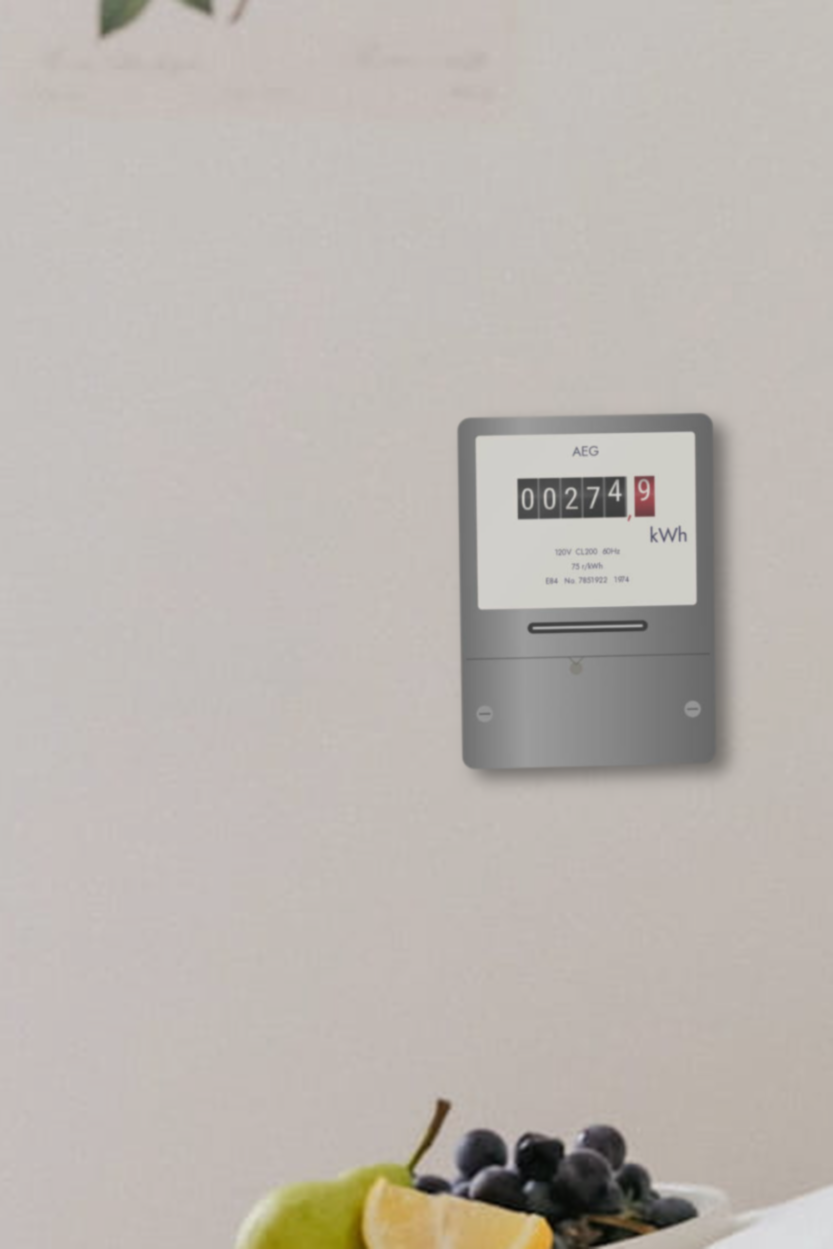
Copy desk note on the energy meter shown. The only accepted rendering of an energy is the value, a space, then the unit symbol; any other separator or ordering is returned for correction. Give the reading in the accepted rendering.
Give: 274.9 kWh
